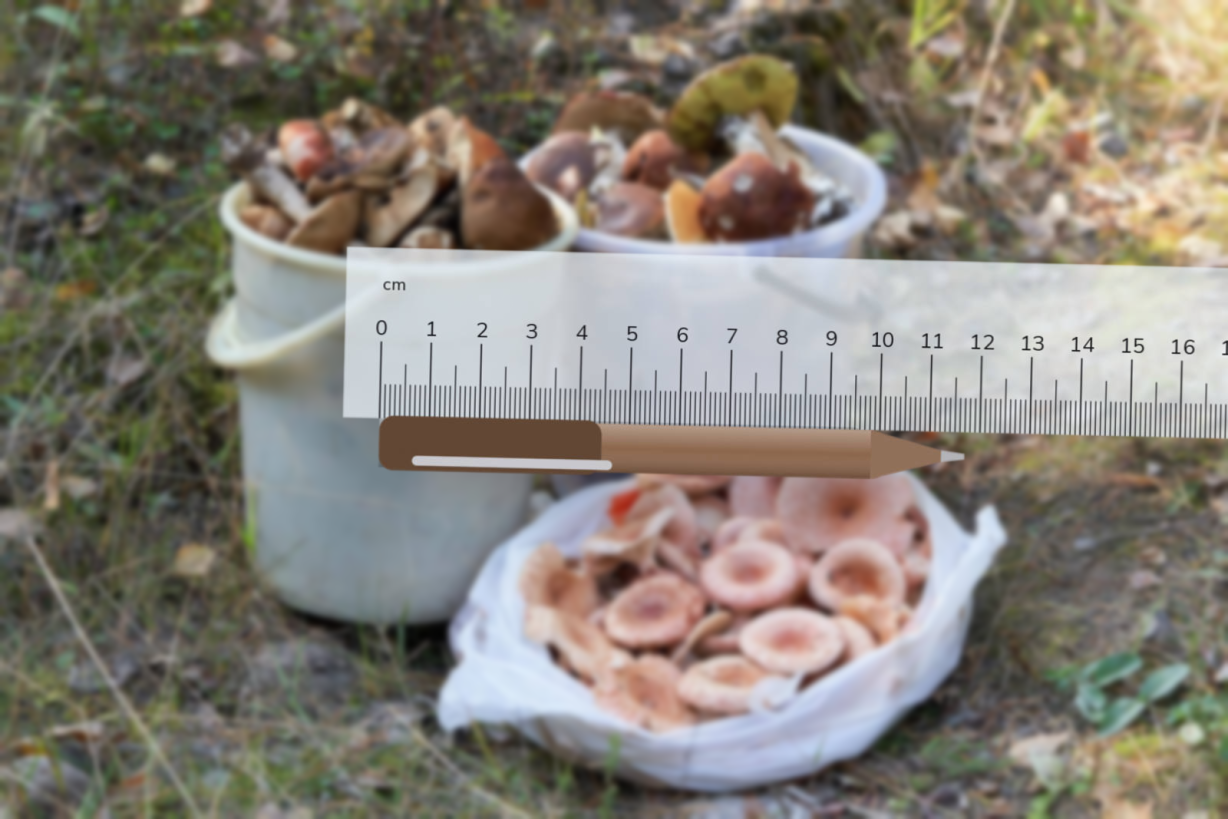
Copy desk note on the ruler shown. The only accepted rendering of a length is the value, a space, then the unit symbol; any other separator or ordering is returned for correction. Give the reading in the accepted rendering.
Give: 11.7 cm
